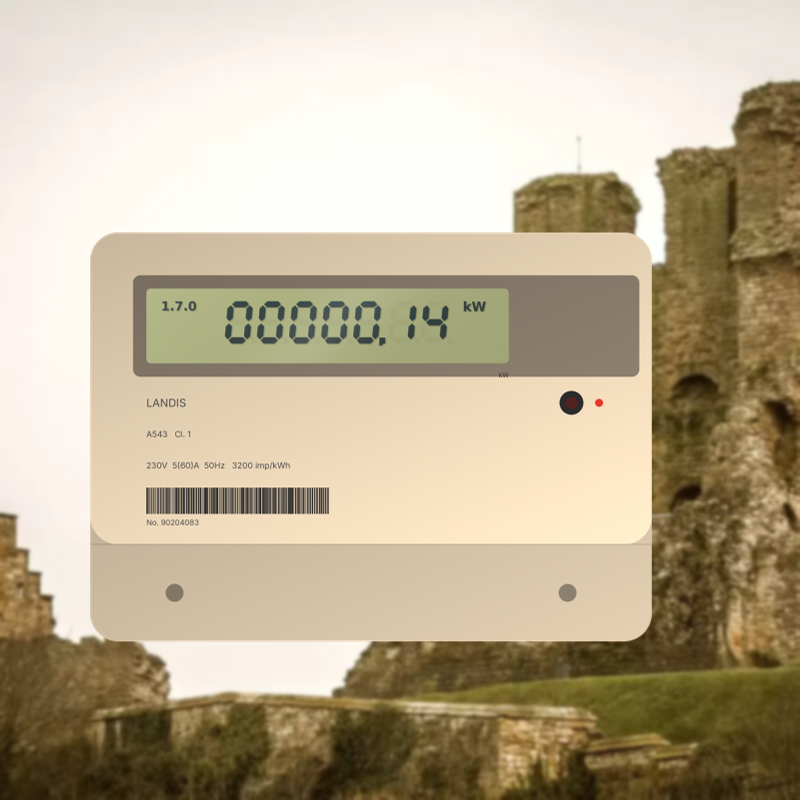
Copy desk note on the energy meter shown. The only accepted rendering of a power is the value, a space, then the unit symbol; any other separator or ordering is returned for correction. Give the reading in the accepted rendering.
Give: 0.14 kW
